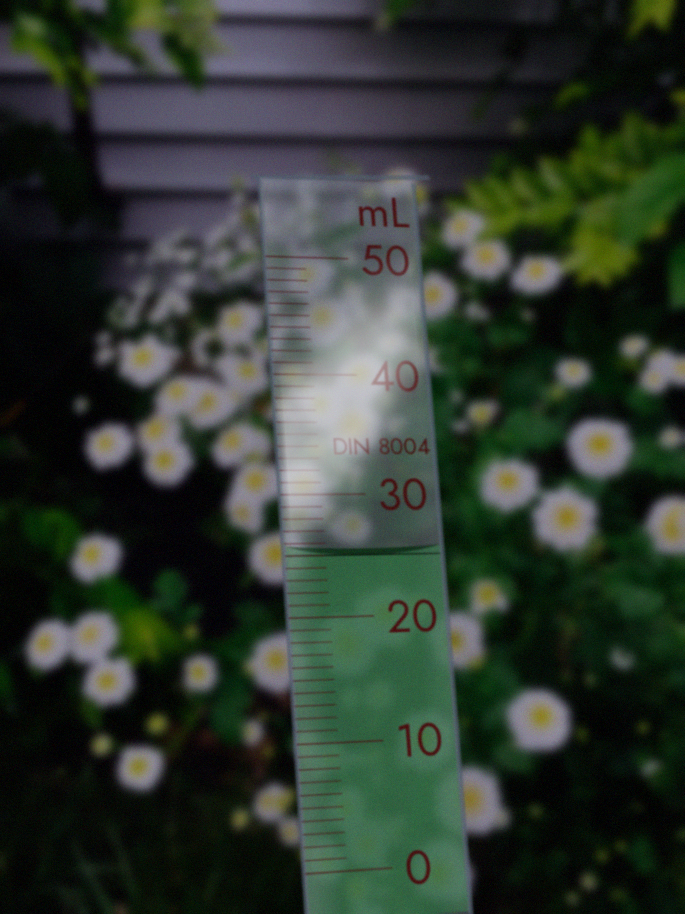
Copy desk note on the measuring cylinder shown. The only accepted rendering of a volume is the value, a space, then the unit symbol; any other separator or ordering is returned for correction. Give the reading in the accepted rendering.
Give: 25 mL
